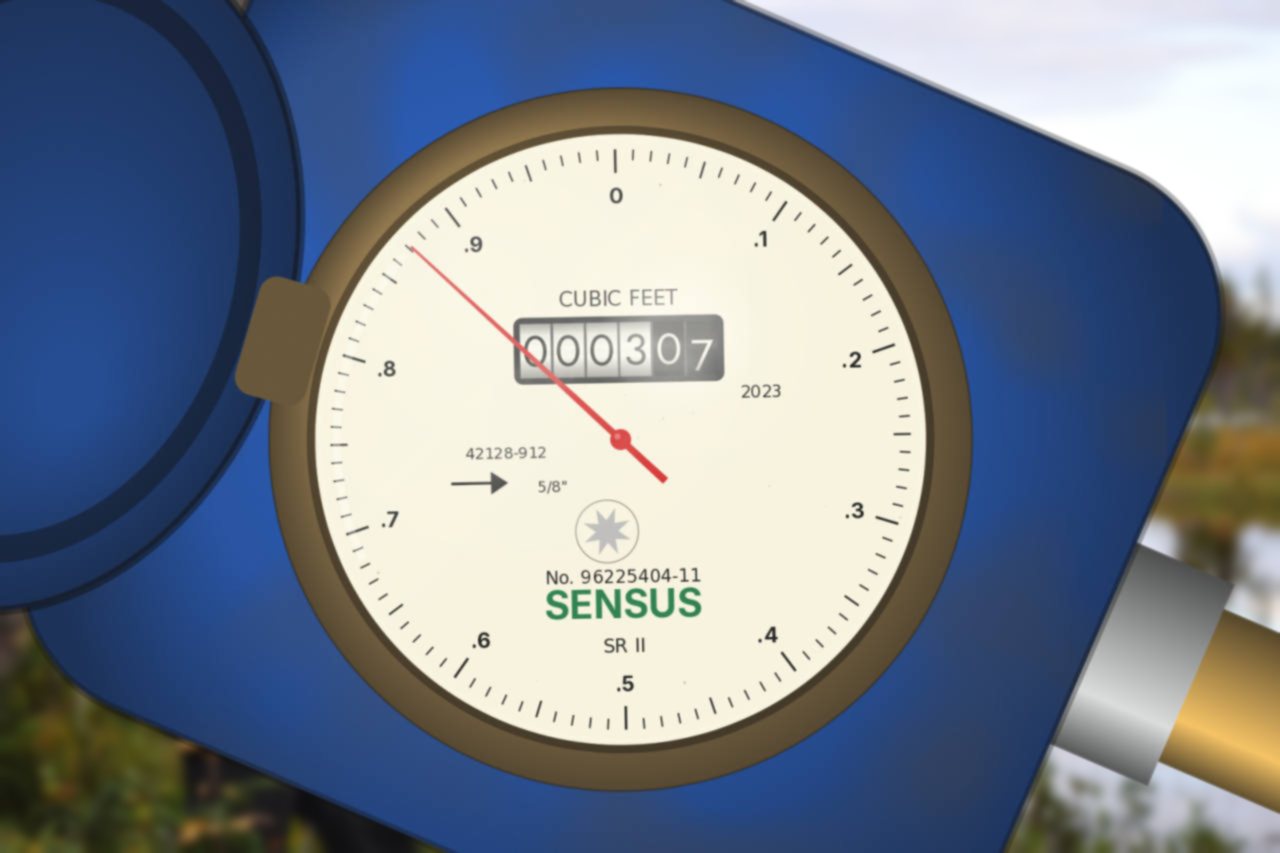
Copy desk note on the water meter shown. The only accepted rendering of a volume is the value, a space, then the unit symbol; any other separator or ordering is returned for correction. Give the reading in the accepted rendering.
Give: 306.87 ft³
